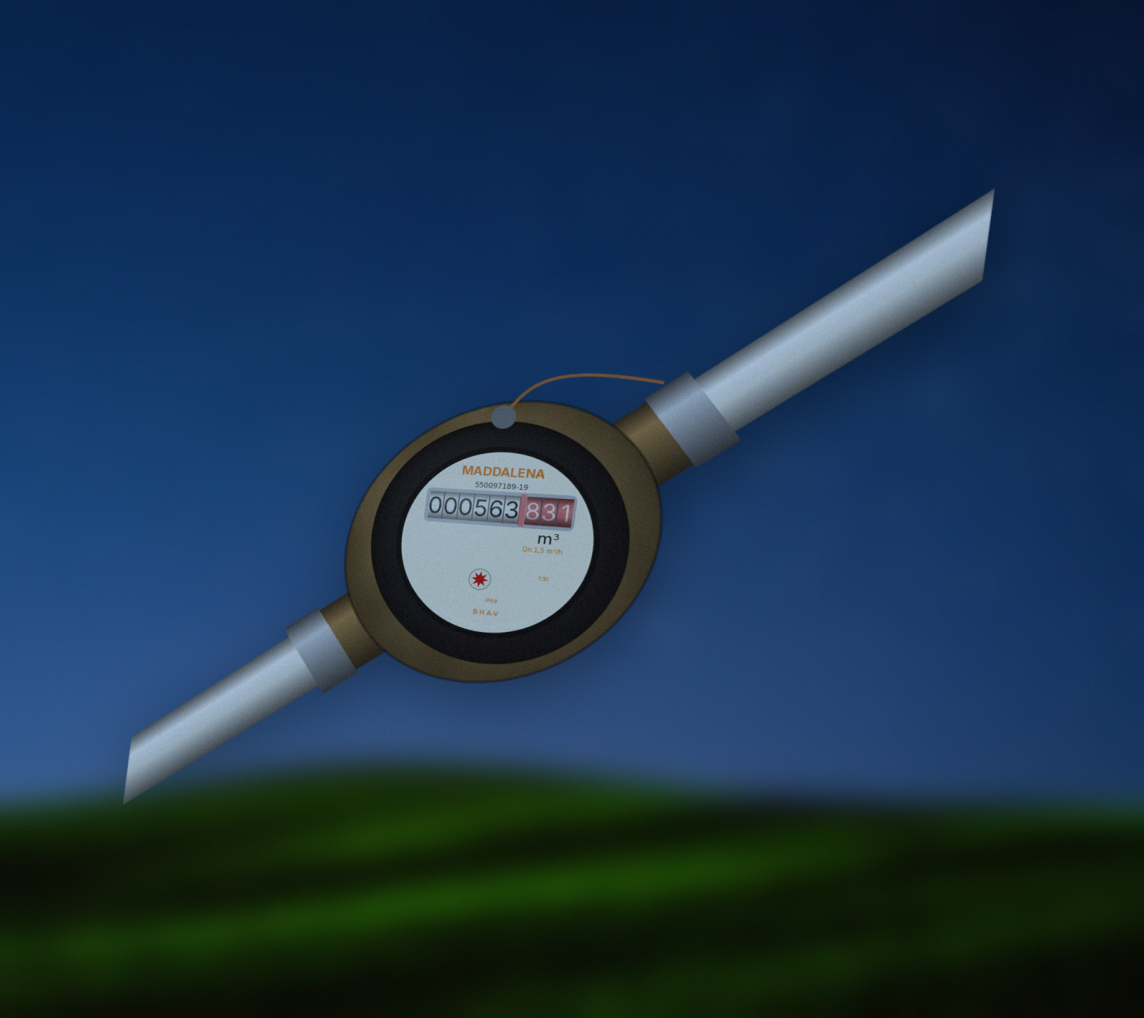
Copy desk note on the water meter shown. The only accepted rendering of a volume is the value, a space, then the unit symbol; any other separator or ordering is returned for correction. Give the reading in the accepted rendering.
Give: 563.831 m³
